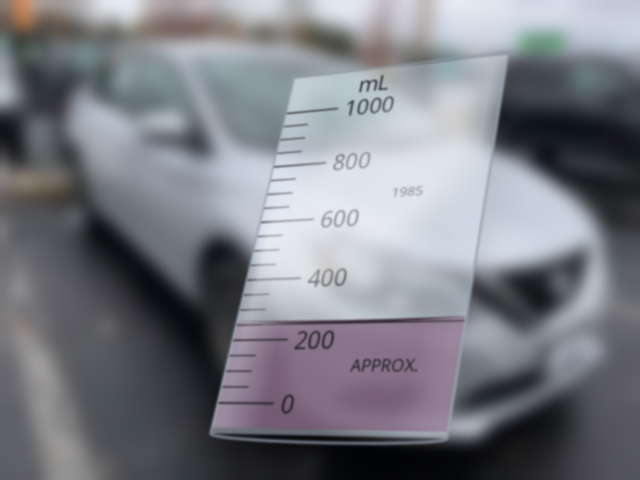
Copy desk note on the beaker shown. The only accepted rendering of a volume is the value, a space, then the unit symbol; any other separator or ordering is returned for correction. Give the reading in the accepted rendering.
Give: 250 mL
